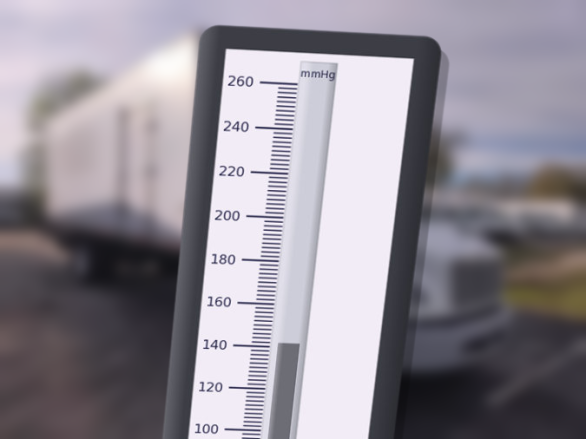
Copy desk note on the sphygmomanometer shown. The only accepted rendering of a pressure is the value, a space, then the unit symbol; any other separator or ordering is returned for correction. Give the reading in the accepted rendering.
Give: 142 mmHg
